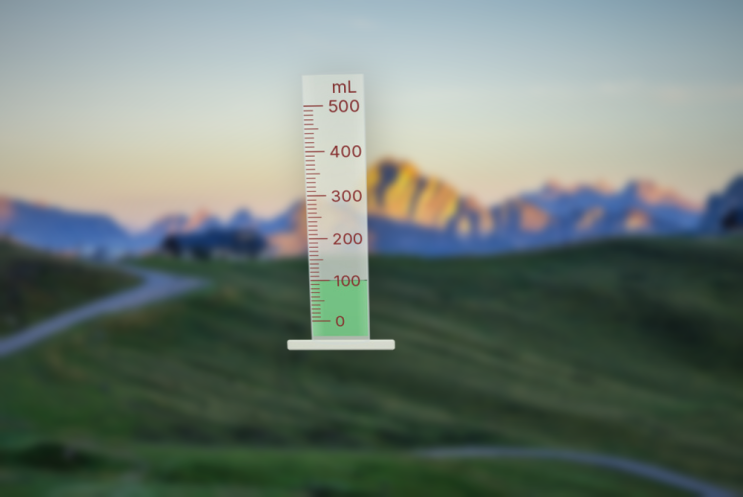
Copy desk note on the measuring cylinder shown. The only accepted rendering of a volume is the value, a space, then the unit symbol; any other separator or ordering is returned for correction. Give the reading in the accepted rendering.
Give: 100 mL
